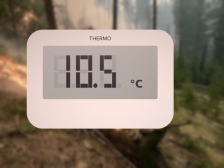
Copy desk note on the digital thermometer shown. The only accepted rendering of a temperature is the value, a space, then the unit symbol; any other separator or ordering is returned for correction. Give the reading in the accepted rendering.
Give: 10.5 °C
